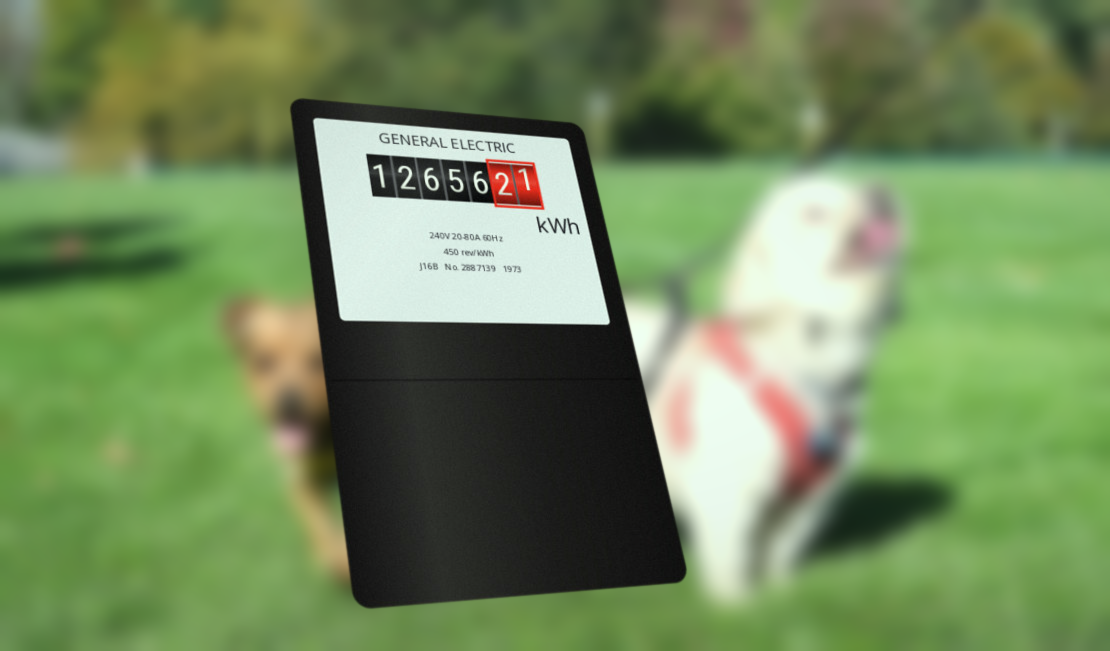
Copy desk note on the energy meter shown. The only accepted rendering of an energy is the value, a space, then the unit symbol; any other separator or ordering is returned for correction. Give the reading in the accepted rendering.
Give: 12656.21 kWh
